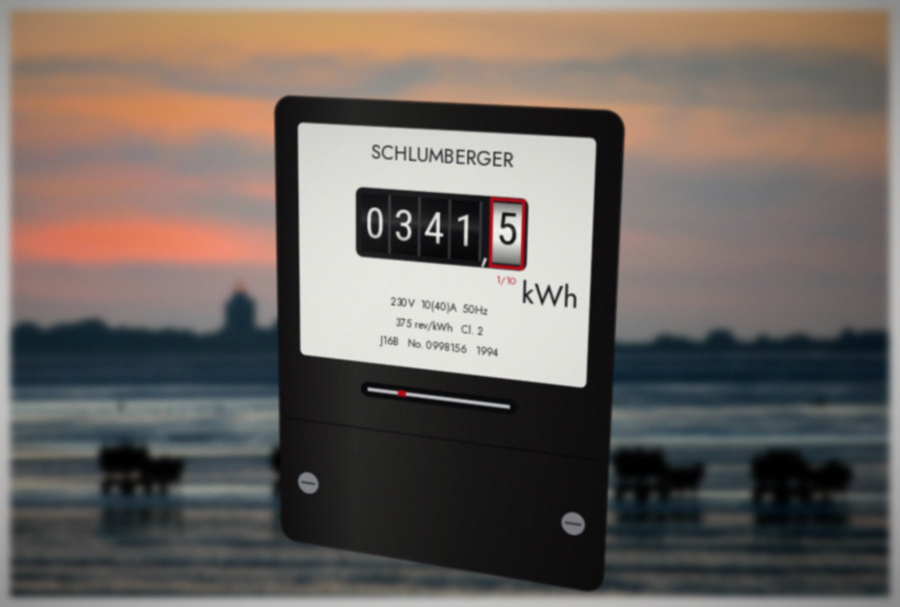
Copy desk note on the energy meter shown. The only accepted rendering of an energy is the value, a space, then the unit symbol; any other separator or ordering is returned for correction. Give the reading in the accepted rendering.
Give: 341.5 kWh
